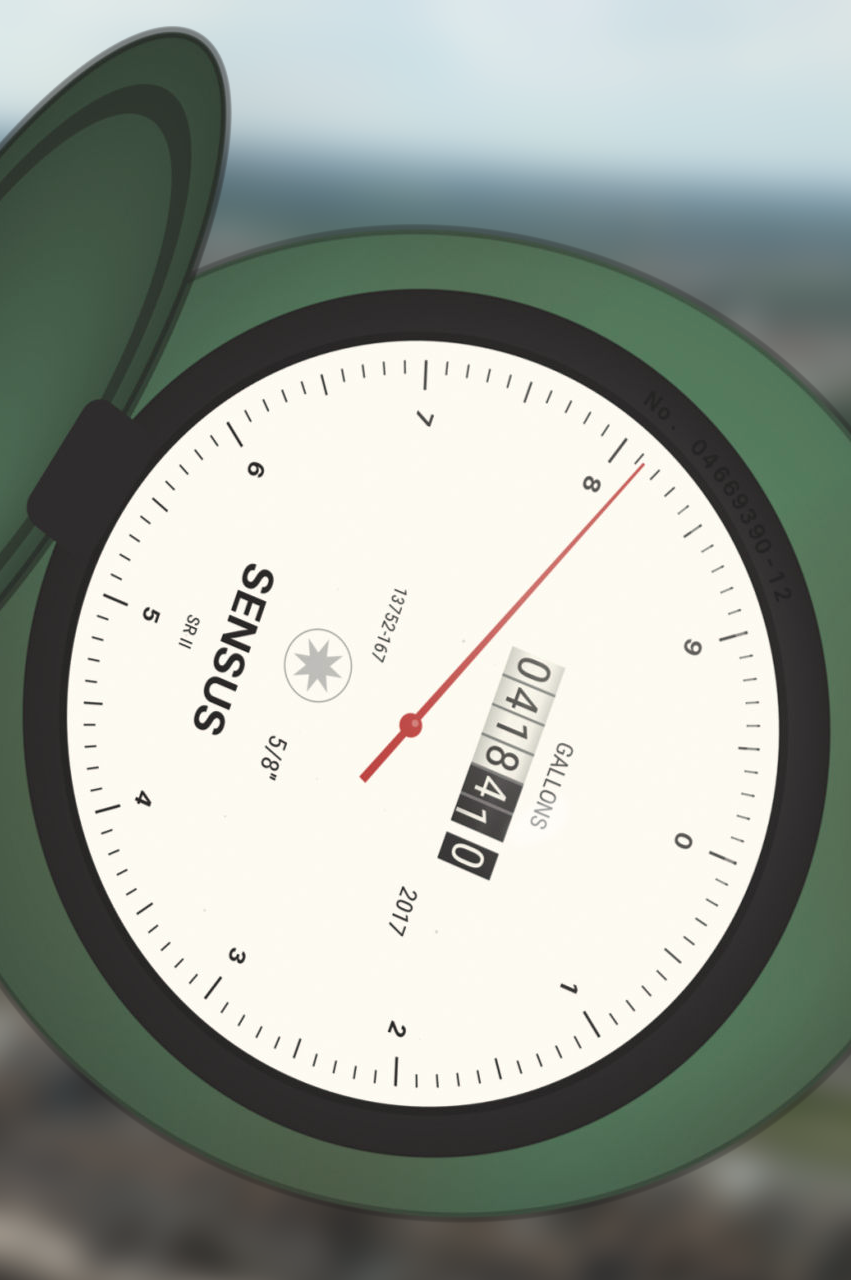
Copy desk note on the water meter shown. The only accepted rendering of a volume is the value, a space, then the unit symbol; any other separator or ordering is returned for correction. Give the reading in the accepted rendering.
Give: 418408.1 gal
